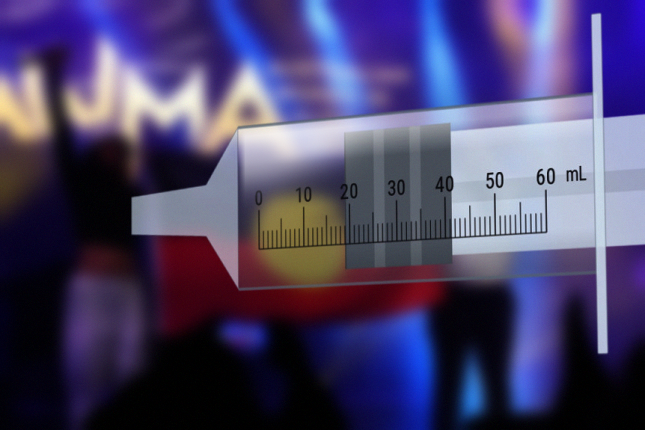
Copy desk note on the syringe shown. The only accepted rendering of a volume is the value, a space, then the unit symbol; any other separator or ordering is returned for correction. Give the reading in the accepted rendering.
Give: 19 mL
